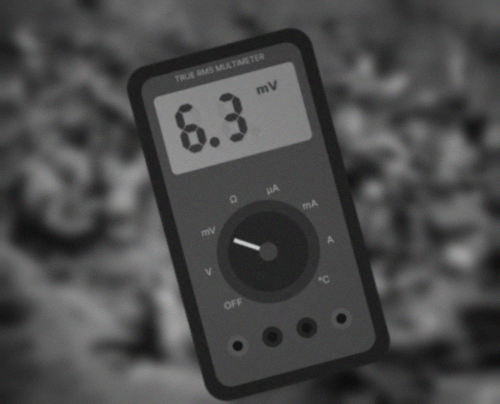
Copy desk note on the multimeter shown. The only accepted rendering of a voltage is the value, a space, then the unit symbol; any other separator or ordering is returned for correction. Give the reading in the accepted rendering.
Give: 6.3 mV
